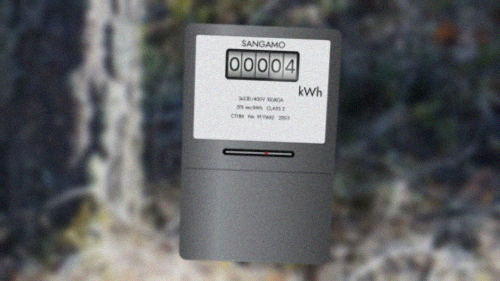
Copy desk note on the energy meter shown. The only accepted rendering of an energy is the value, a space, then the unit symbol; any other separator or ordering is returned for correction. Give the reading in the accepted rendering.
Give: 4 kWh
